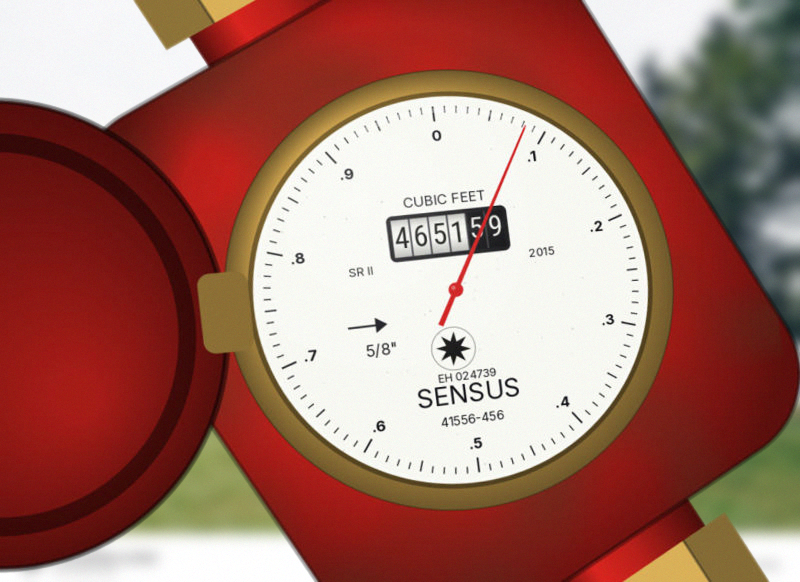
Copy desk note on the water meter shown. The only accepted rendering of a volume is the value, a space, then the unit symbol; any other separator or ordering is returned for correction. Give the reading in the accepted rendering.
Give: 465159.08 ft³
